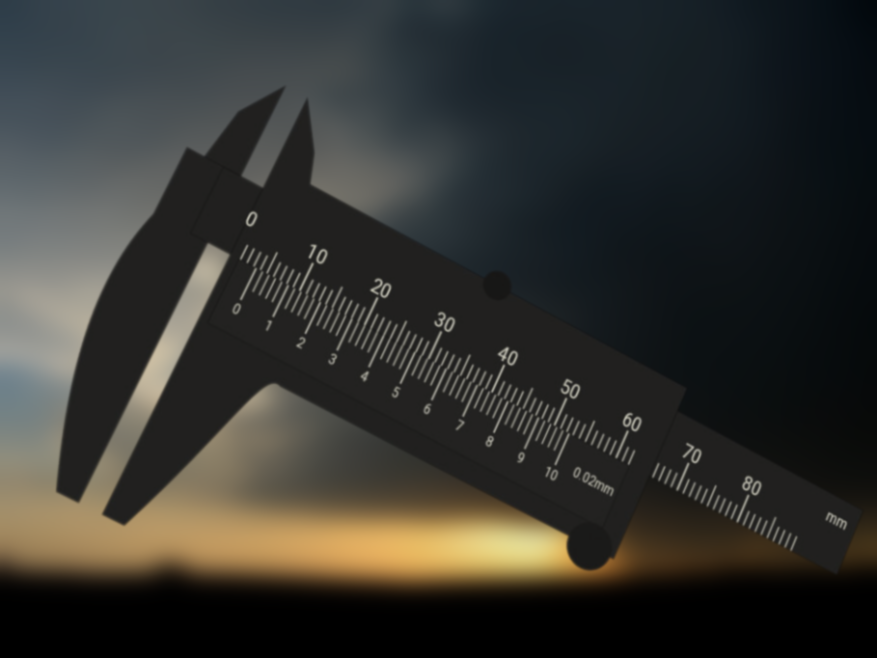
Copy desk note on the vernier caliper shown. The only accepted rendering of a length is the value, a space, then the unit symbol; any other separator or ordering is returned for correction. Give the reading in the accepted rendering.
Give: 3.4 mm
